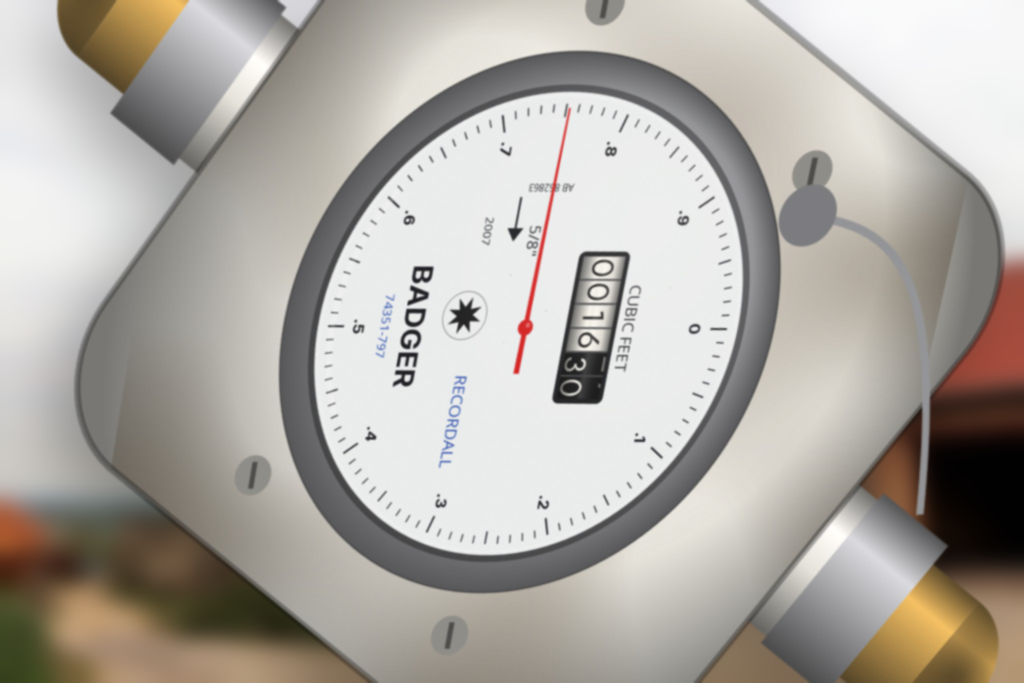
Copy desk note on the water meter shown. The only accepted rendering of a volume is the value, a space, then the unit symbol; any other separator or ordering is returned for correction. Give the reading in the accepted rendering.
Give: 1629.75 ft³
